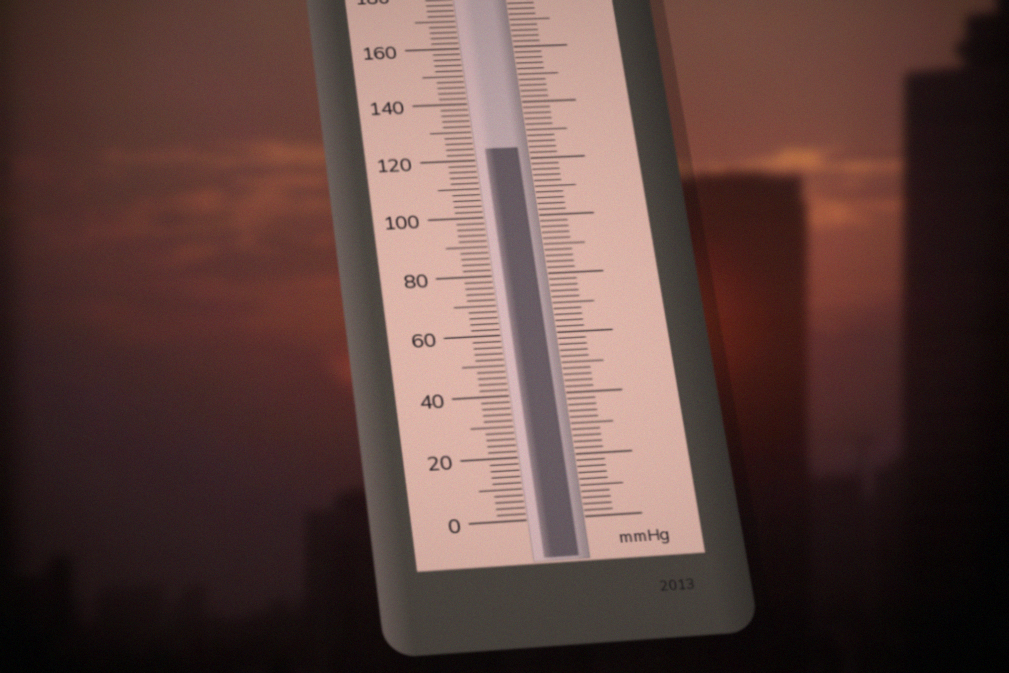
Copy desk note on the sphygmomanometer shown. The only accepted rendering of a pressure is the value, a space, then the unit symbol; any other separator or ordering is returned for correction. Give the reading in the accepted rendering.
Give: 124 mmHg
